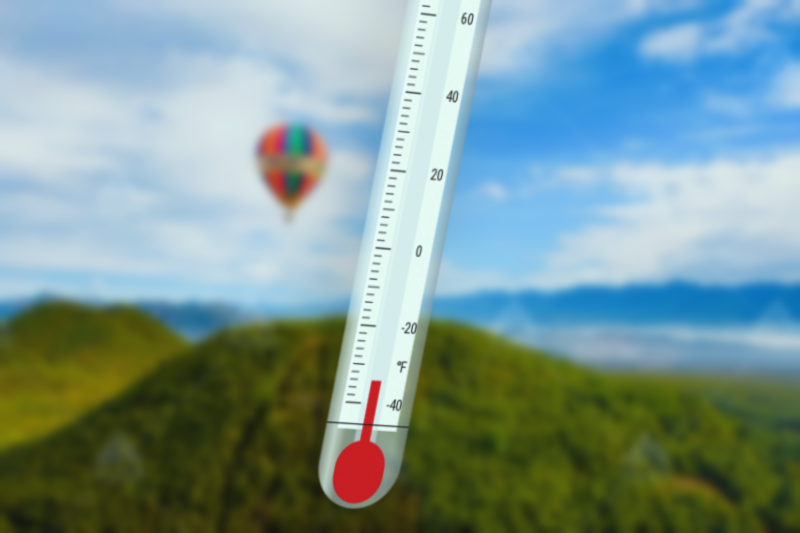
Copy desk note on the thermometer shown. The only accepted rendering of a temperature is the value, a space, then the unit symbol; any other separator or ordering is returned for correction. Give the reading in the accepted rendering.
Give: -34 °F
